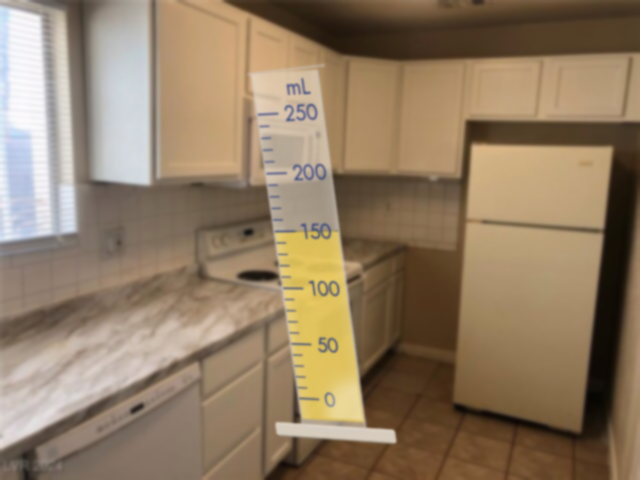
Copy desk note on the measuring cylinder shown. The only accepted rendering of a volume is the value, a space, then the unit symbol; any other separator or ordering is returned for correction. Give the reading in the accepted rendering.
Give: 150 mL
